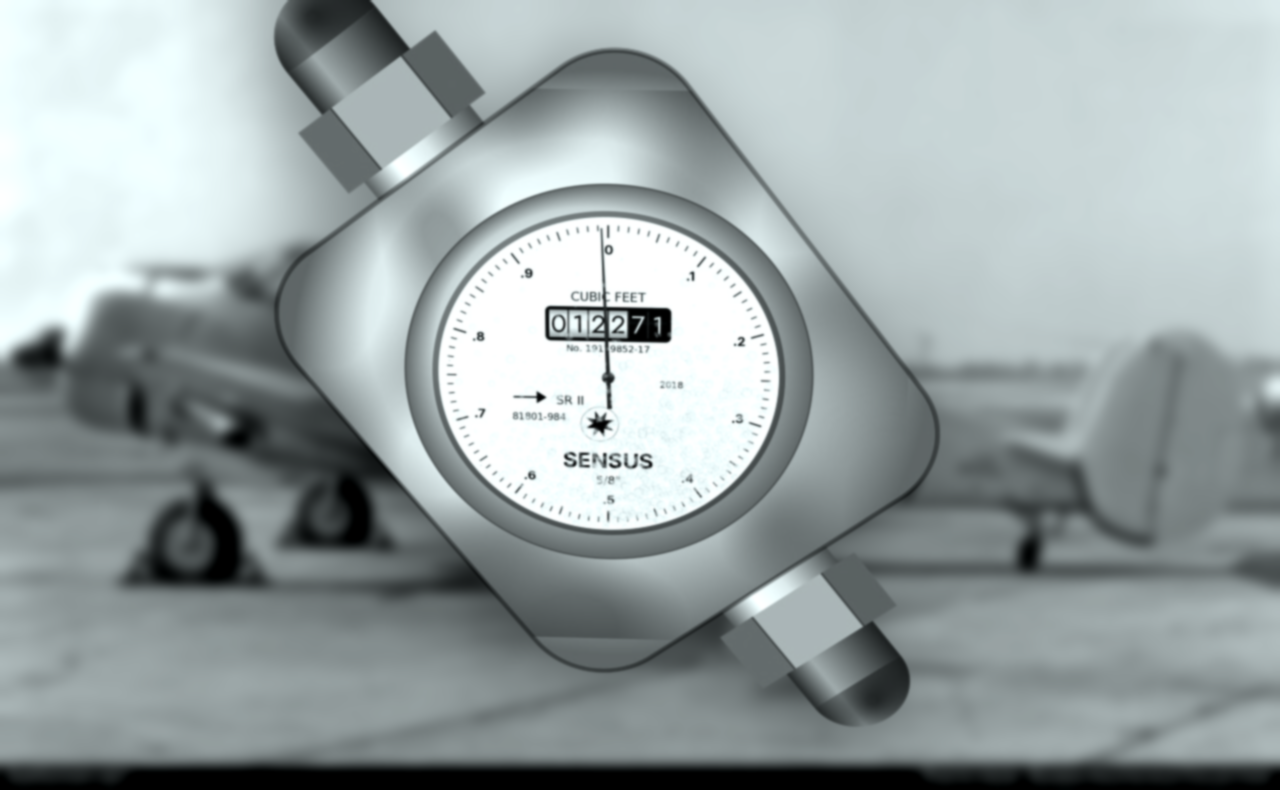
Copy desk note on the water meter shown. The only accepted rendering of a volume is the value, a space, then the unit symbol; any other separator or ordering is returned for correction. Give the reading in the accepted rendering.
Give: 12270.99 ft³
